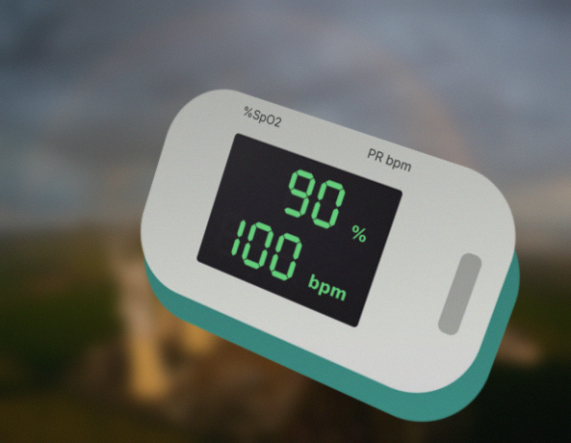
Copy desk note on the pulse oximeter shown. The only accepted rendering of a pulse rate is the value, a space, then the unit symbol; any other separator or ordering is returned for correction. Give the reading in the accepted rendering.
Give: 100 bpm
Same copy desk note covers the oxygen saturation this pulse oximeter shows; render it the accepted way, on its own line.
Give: 90 %
